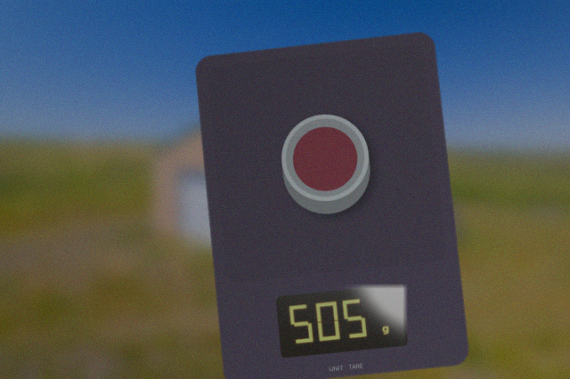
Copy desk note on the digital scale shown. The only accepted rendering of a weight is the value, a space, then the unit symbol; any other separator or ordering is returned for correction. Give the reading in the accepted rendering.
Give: 505 g
